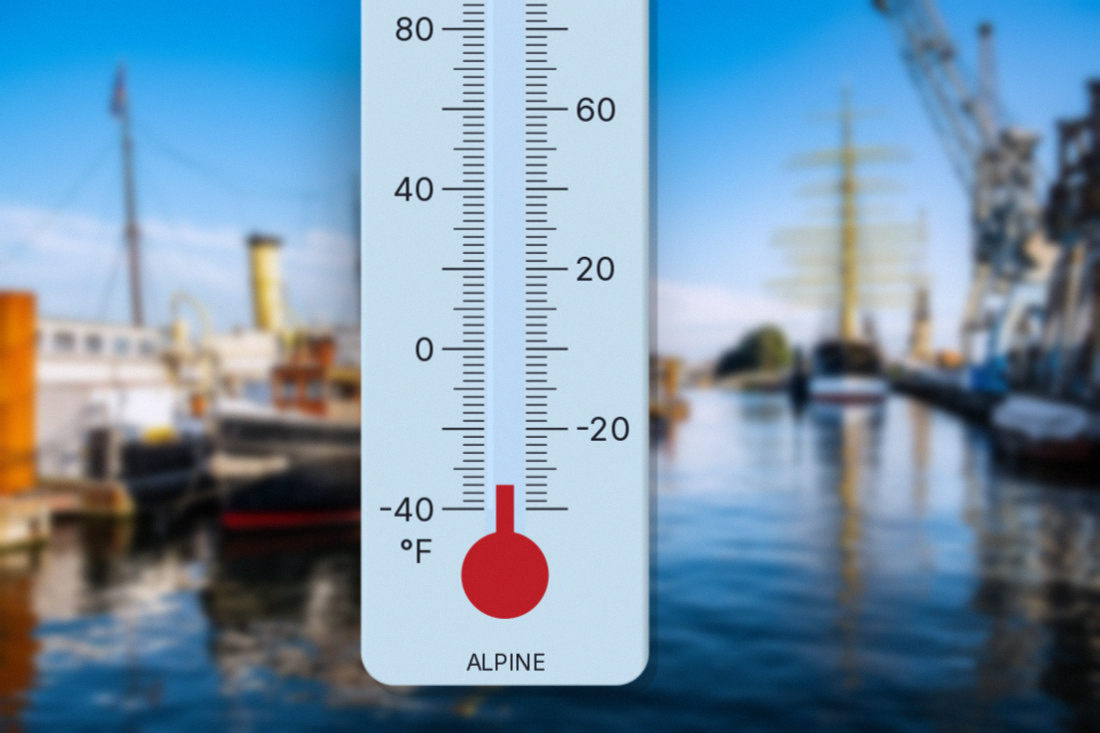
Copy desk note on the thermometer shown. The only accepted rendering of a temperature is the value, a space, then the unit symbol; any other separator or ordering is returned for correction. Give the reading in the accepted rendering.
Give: -34 °F
